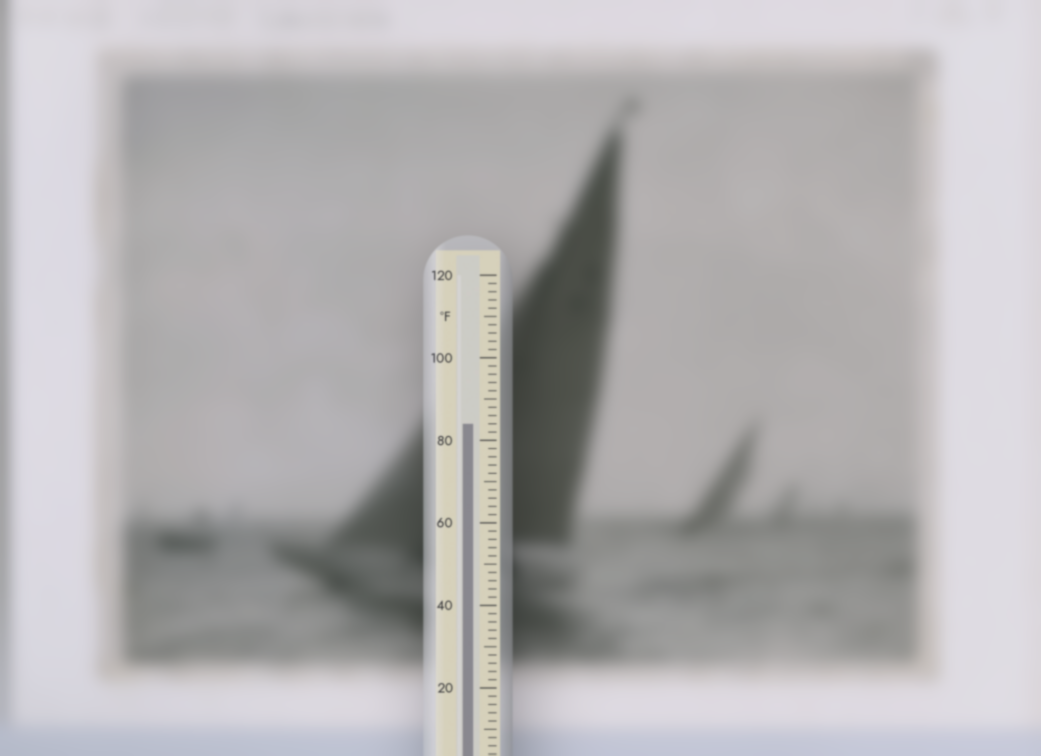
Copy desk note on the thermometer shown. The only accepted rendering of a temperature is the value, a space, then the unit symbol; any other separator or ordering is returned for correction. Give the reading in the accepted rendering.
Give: 84 °F
